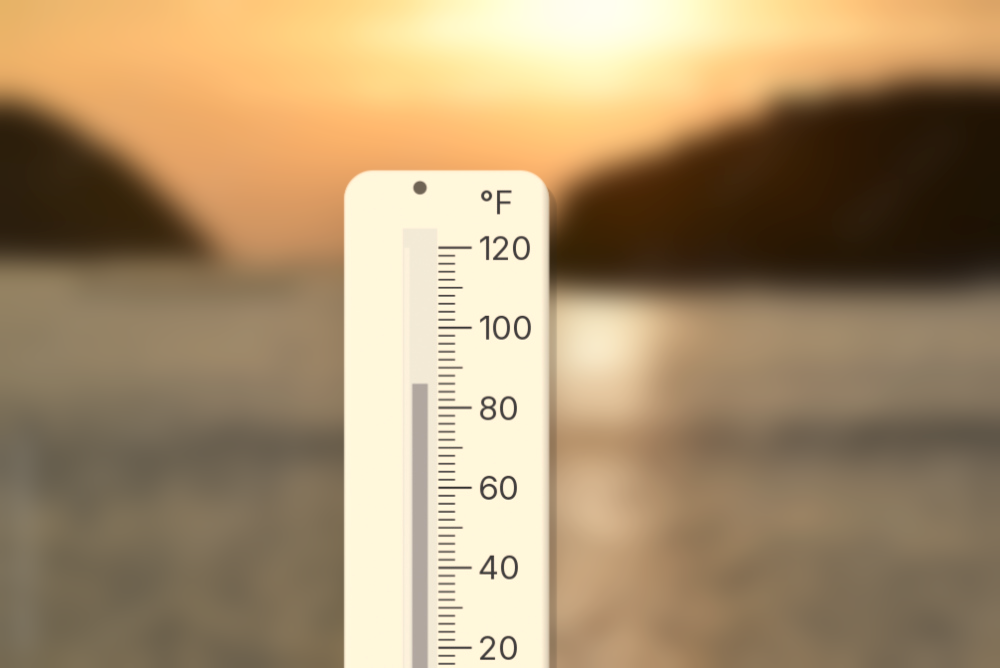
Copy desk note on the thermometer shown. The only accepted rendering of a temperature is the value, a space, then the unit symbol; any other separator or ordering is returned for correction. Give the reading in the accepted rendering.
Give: 86 °F
